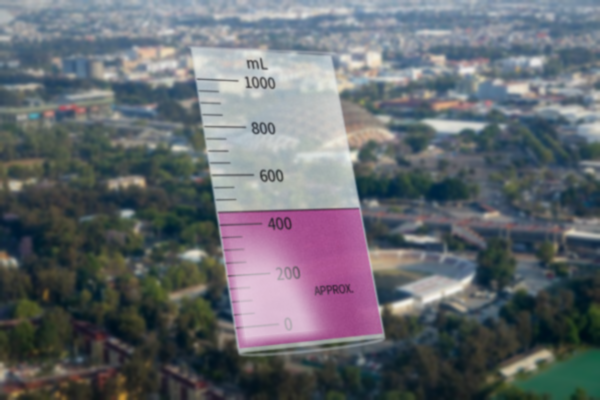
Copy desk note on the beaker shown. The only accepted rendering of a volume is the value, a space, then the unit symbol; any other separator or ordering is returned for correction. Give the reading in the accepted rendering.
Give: 450 mL
